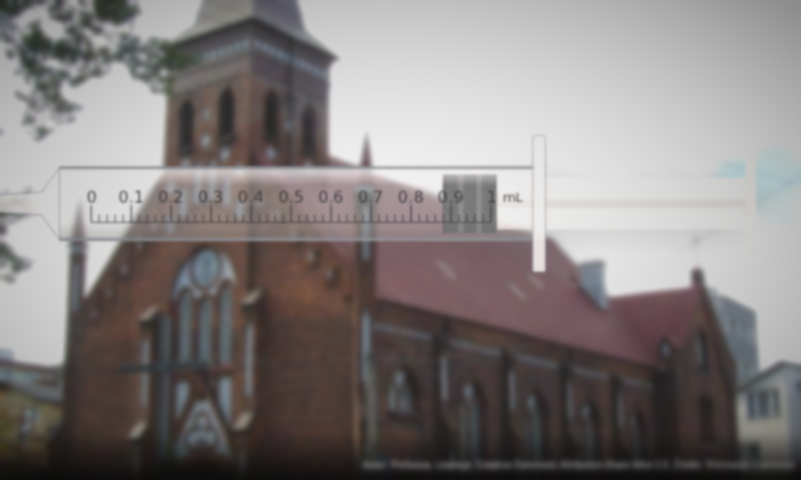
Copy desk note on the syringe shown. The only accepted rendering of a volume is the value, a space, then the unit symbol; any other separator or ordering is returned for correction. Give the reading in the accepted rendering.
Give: 0.88 mL
